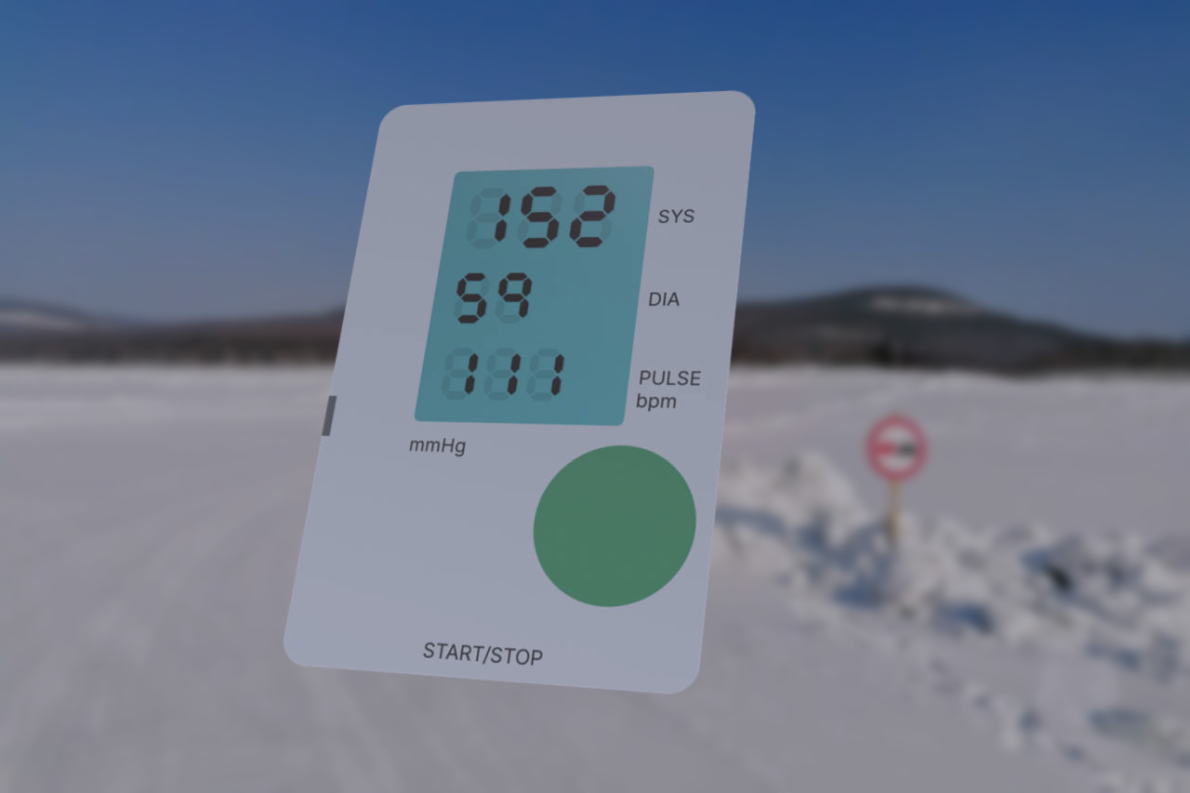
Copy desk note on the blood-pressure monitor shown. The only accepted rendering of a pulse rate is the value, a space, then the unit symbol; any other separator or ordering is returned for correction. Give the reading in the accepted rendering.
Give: 111 bpm
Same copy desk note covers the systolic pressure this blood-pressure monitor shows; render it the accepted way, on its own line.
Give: 152 mmHg
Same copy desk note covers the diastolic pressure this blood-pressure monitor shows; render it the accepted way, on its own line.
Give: 59 mmHg
